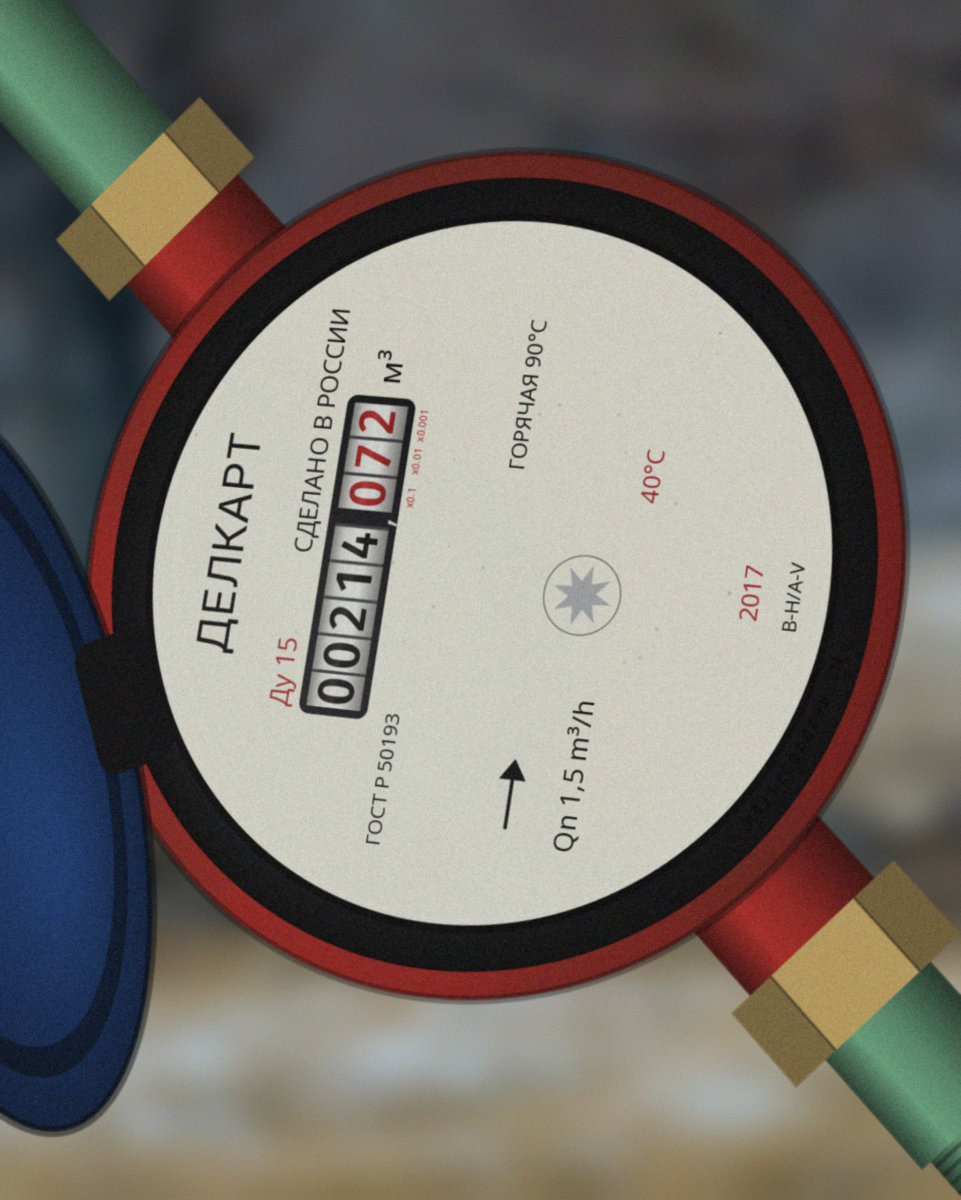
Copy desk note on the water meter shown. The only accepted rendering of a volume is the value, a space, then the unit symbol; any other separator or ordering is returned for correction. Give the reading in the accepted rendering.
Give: 214.072 m³
